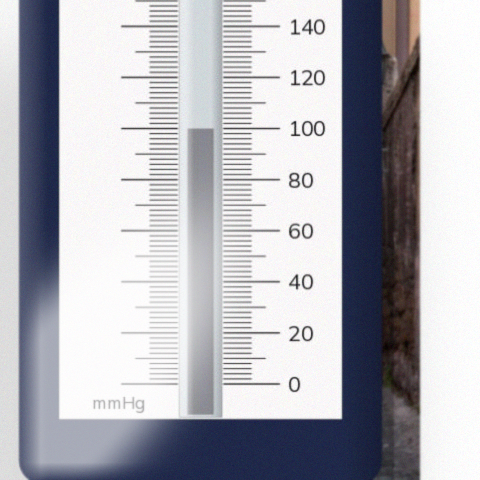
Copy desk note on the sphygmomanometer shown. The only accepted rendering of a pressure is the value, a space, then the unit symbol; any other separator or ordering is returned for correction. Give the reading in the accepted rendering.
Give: 100 mmHg
